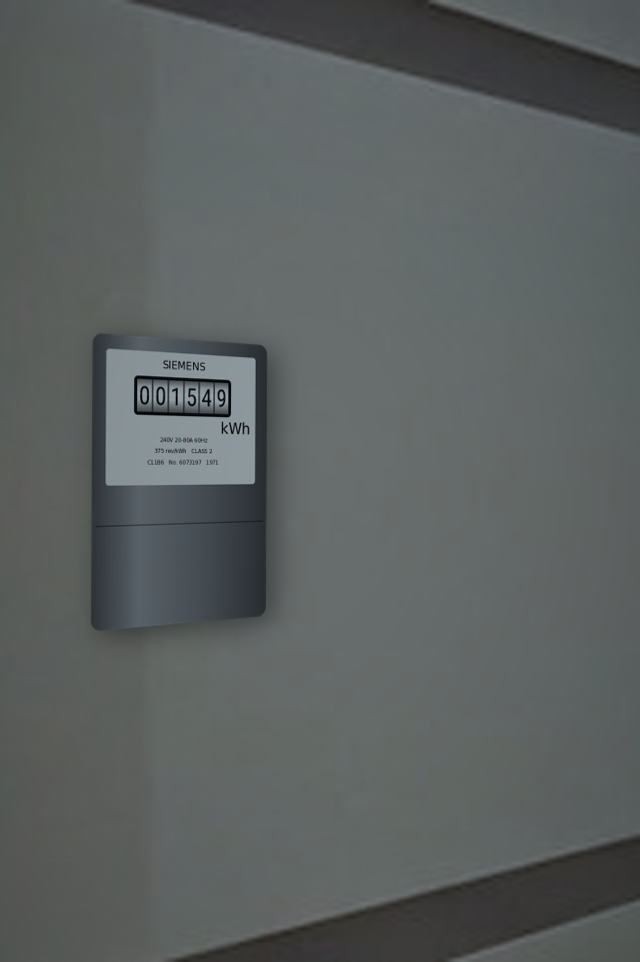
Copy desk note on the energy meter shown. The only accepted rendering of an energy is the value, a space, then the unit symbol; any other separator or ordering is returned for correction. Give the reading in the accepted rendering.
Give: 1549 kWh
